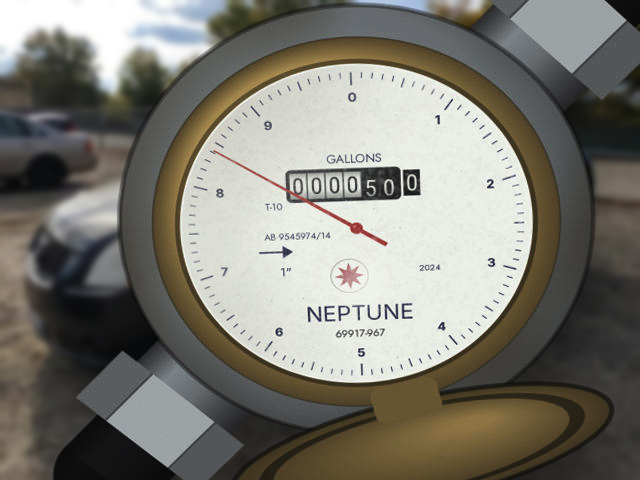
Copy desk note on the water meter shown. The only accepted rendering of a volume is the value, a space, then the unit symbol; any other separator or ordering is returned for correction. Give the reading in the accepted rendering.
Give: 498.4 gal
